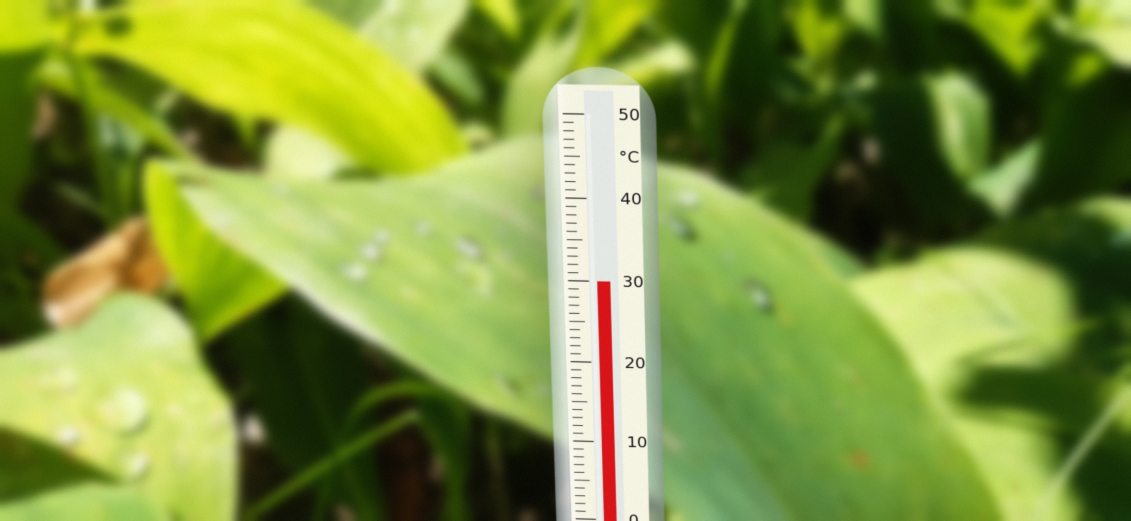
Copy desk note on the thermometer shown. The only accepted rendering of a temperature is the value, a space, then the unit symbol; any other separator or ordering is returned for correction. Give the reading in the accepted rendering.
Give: 30 °C
